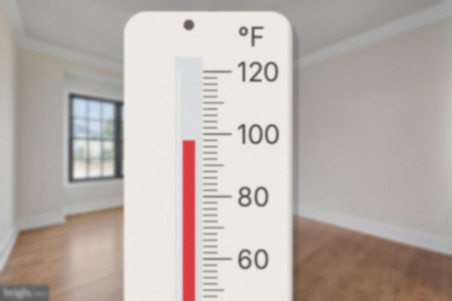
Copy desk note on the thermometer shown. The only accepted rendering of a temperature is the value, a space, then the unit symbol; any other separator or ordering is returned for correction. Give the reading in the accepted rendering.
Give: 98 °F
